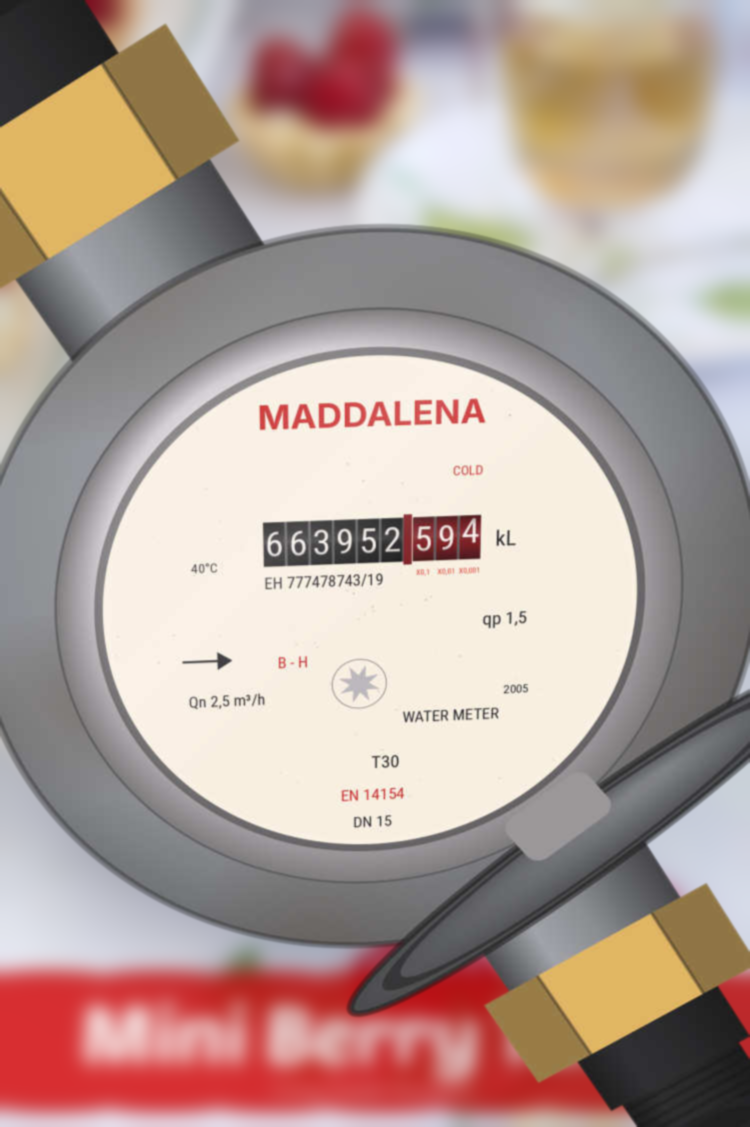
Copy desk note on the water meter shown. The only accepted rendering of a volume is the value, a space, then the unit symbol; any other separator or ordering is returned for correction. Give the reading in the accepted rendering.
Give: 663952.594 kL
